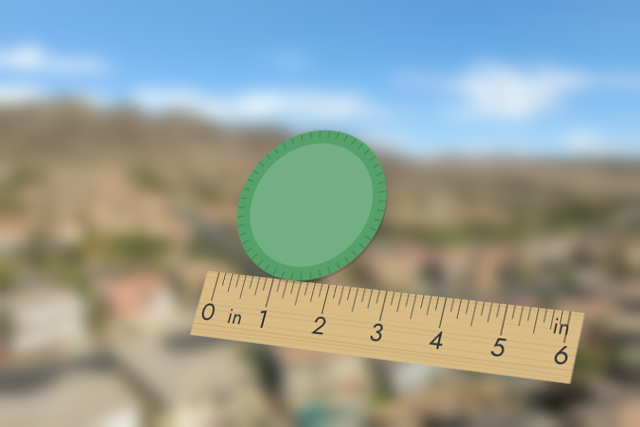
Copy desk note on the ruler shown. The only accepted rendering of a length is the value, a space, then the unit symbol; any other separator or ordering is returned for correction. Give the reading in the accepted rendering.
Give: 2.625 in
